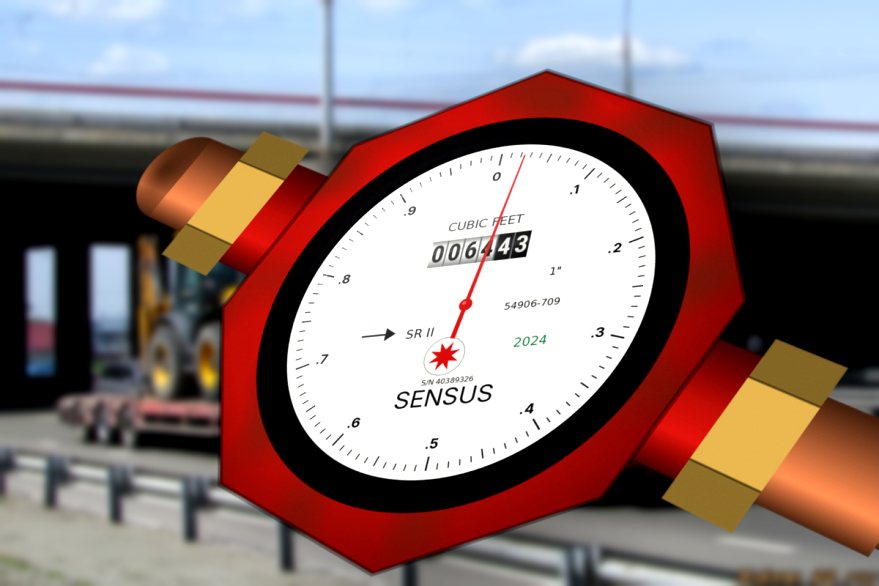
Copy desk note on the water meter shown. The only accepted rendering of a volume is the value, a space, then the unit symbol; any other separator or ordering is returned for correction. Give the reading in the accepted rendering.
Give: 6443.02 ft³
